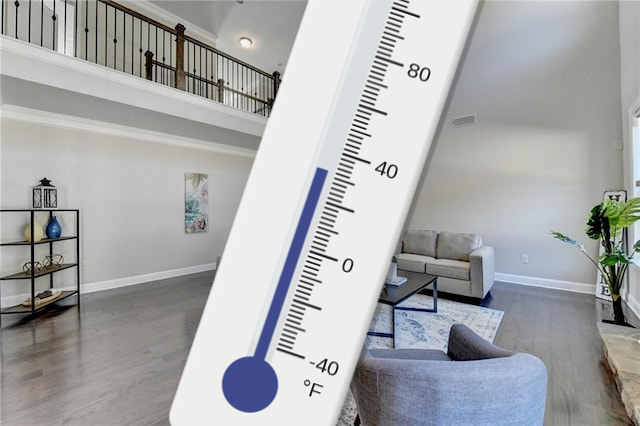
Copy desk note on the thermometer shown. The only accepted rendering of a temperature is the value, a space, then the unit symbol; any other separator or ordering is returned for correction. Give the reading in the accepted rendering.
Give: 32 °F
